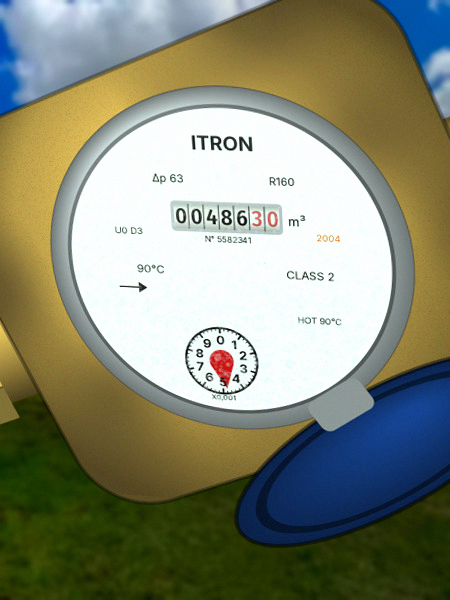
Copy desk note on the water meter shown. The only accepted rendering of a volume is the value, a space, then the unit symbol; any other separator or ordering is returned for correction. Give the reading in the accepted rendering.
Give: 486.304 m³
